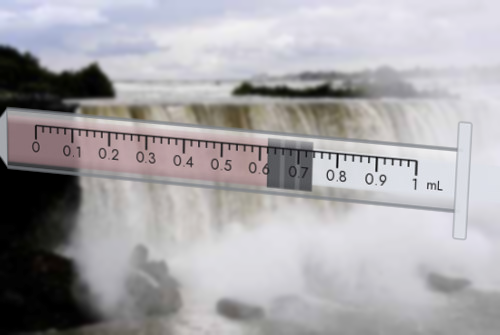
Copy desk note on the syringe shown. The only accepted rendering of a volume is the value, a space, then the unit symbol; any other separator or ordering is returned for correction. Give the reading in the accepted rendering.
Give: 0.62 mL
